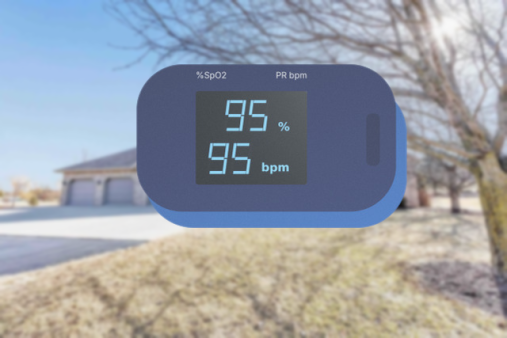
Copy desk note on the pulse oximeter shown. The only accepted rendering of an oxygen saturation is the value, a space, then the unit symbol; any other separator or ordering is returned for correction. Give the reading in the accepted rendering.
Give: 95 %
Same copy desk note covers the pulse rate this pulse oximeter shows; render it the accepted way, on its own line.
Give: 95 bpm
